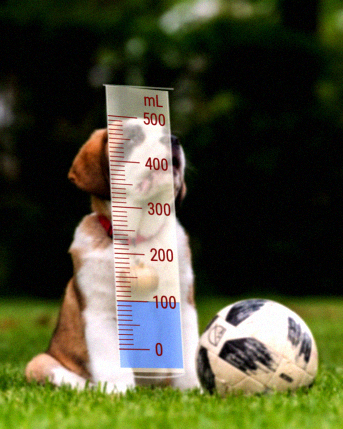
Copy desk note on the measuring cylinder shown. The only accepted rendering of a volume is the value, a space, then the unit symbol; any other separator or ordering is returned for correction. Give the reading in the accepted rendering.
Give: 100 mL
